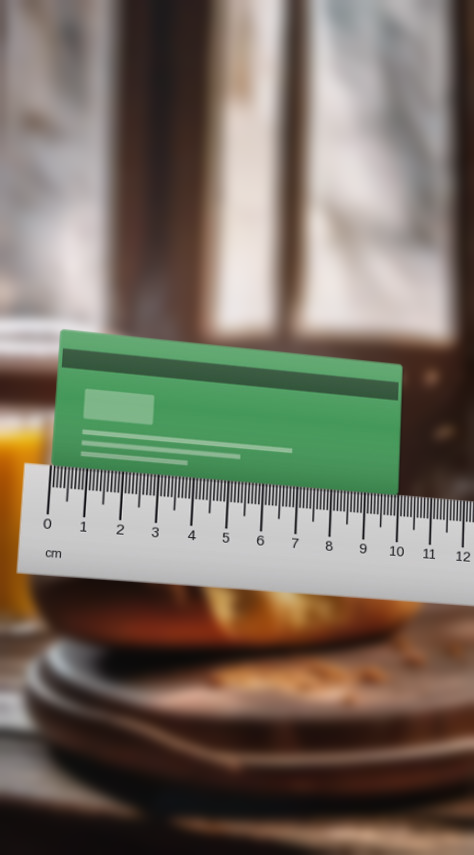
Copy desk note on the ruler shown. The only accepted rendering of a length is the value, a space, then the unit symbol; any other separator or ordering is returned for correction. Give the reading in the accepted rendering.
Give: 10 cm
